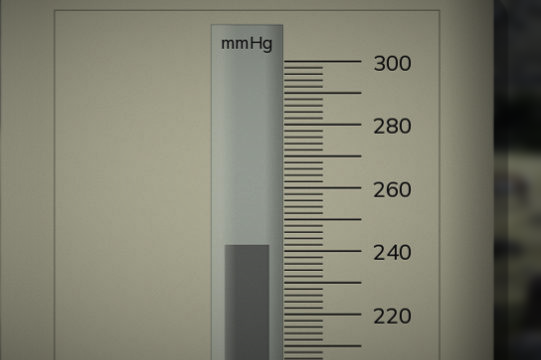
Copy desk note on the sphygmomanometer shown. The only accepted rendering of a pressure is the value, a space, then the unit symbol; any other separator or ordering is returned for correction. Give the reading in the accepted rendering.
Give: 242 mmHg
